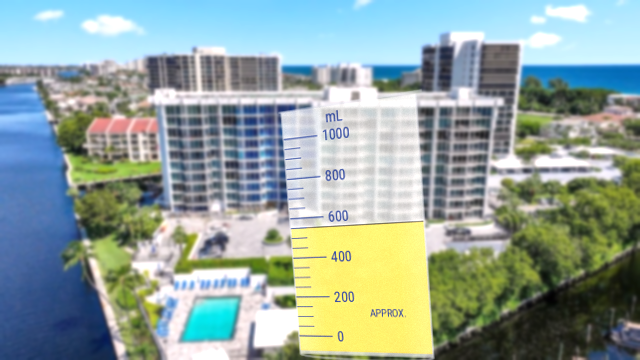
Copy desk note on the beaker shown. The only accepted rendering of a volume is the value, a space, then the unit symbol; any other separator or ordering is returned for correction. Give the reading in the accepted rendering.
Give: 550 mL
